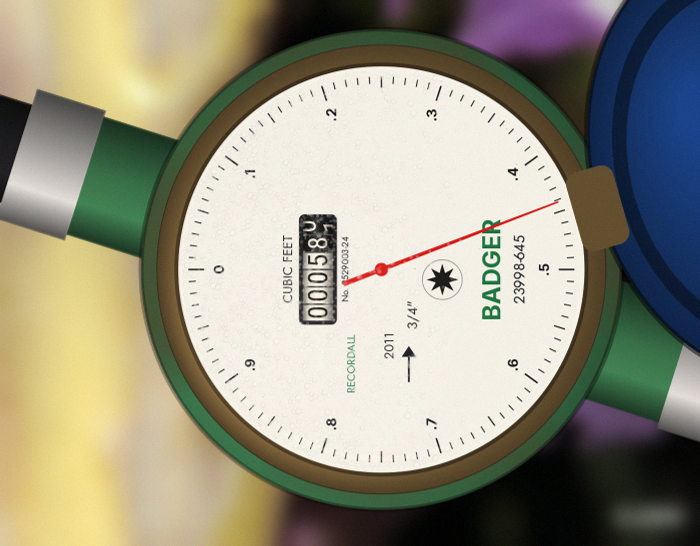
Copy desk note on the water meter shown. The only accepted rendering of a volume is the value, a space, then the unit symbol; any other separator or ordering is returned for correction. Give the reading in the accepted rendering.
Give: 580.44 ft³
